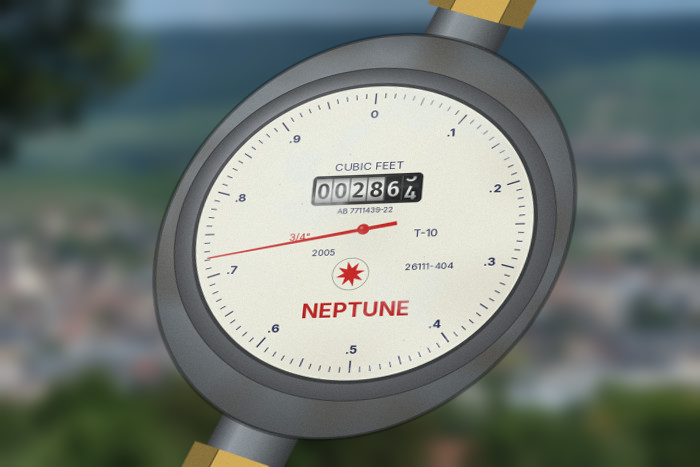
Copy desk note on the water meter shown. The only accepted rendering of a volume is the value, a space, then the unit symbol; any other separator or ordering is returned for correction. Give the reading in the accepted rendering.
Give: 2863.72 ft³
